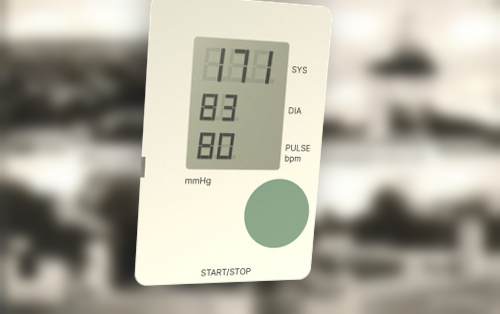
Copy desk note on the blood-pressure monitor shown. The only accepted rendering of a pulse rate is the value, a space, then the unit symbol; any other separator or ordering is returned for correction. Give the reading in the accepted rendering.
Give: 80 bpm
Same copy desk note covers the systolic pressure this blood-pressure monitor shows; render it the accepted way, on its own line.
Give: 171 mmHg
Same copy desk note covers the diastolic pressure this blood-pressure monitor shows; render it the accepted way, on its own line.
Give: 83 mmHg
